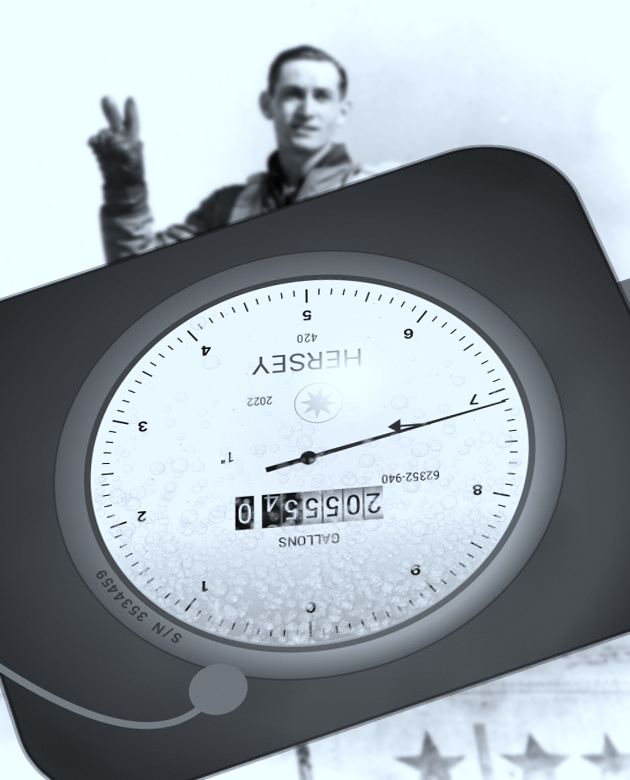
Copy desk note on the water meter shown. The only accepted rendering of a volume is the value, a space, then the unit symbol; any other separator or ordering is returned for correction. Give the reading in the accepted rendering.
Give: 2055537.1 gal
